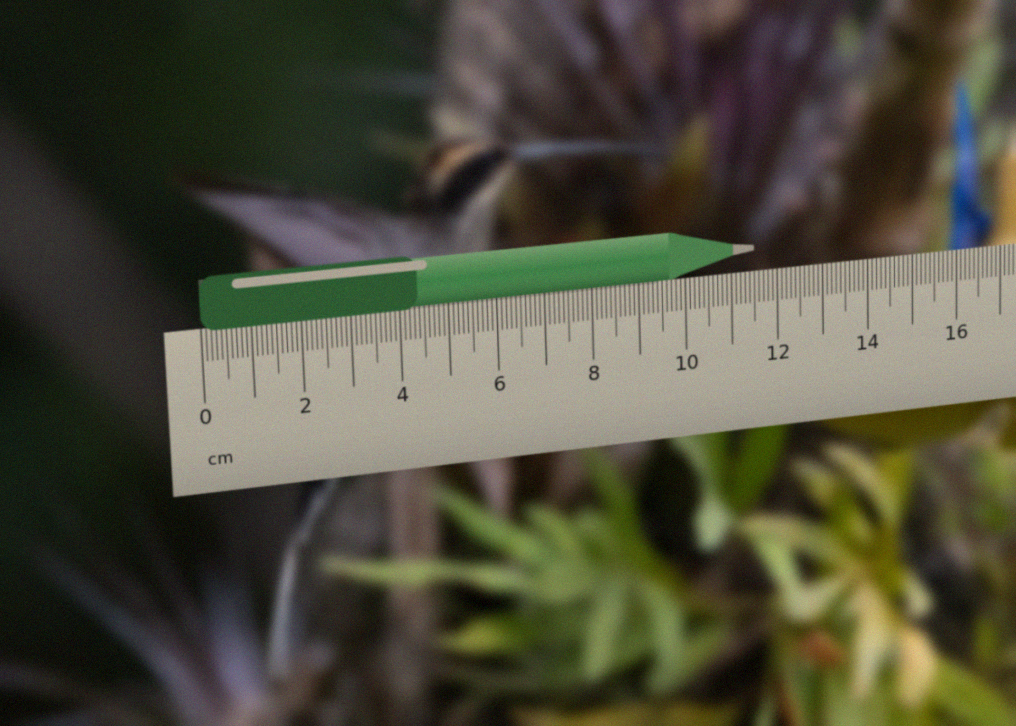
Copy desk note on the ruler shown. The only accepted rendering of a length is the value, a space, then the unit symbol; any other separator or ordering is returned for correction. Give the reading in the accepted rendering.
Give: 11.5 cm
